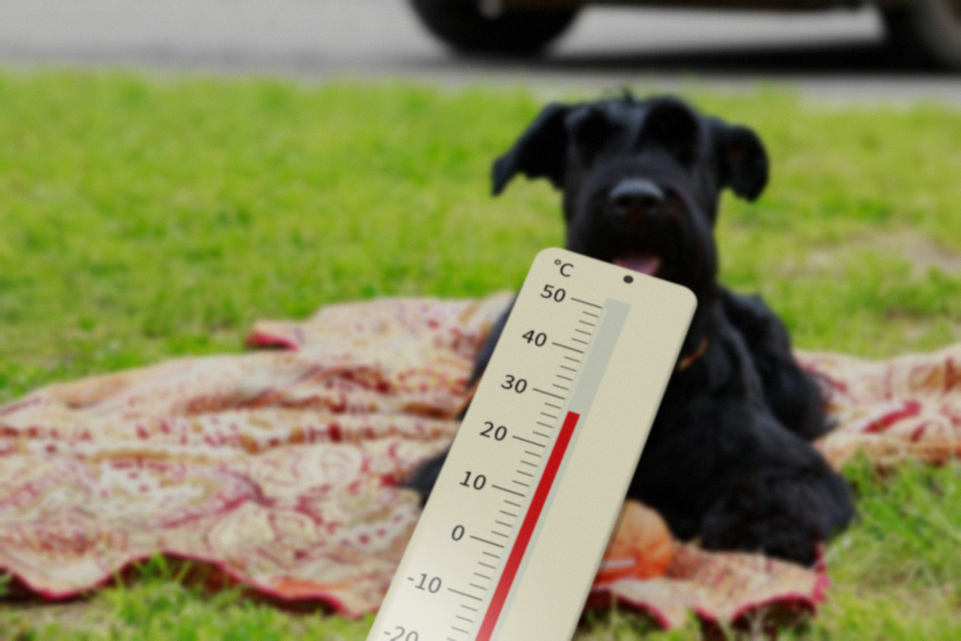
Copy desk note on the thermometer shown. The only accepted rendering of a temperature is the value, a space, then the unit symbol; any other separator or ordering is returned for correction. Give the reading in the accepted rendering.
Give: 28 °C
